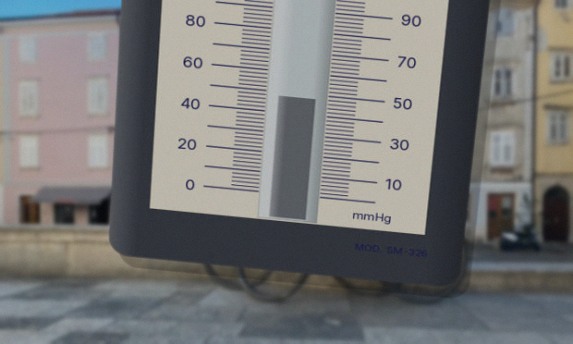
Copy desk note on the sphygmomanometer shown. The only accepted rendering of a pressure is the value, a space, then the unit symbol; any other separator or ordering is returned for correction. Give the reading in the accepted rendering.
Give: 48 mmHg
